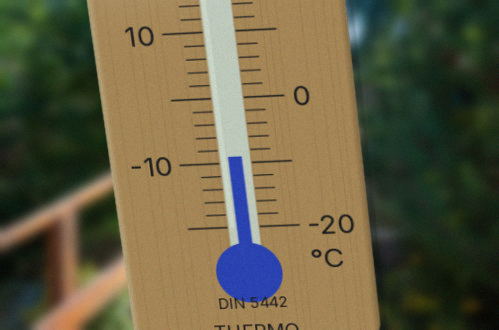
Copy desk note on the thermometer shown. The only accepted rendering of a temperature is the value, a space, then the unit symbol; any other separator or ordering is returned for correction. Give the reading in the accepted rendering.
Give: -9 °C
